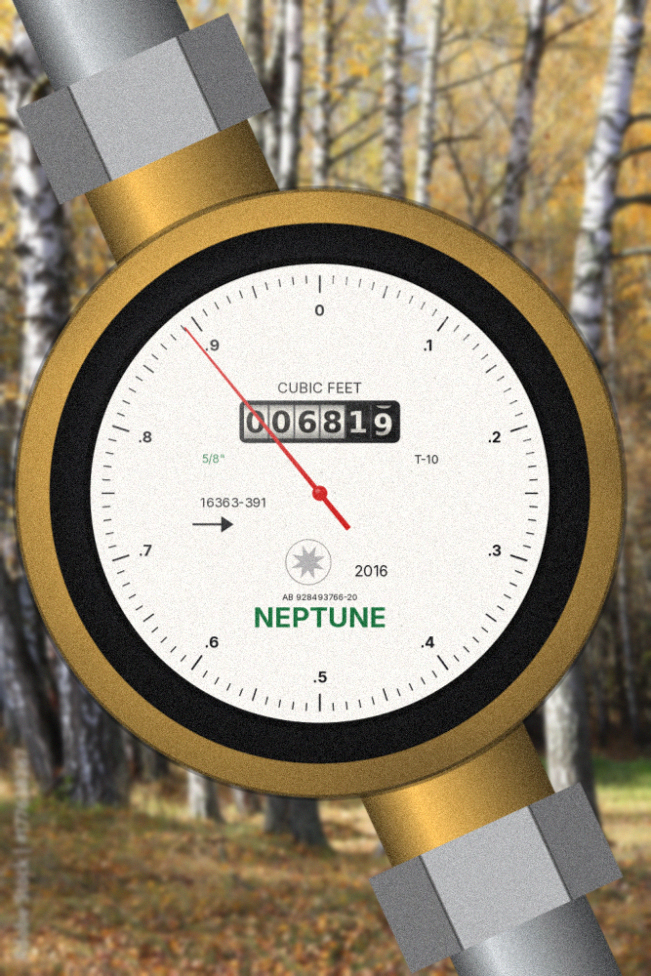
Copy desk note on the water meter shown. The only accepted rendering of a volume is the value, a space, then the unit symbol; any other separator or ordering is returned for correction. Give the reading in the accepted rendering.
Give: 6818.89 ft³
